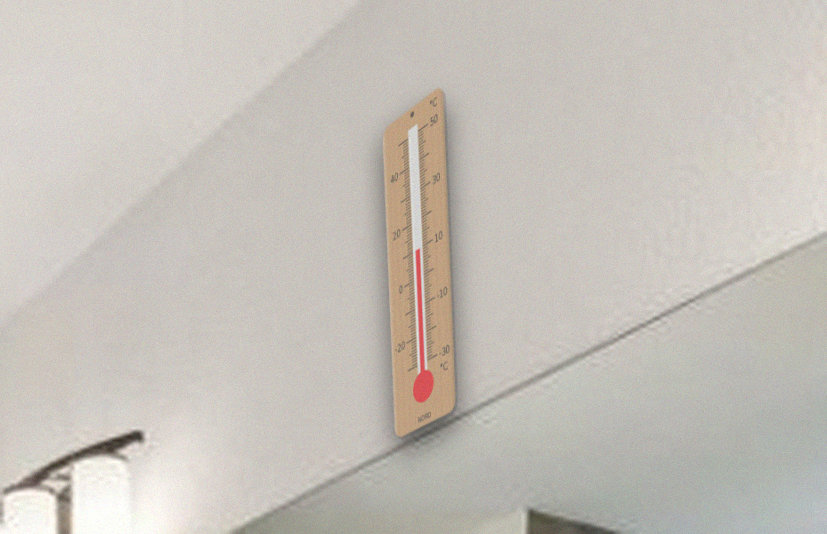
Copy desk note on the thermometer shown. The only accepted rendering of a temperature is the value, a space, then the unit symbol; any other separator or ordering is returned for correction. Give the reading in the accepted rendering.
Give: 10 °C
